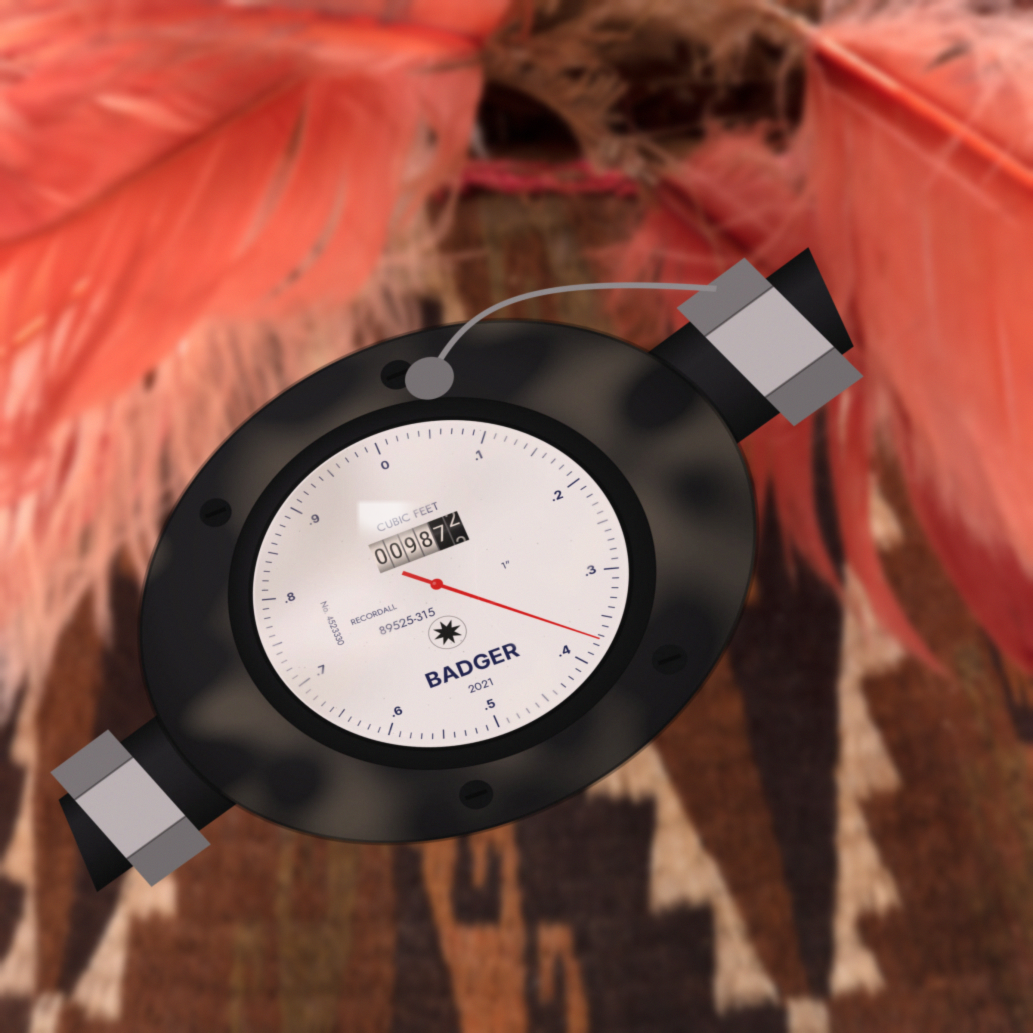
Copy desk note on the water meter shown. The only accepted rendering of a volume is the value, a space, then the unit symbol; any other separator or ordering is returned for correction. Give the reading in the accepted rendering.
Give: 9872.37 ft³
